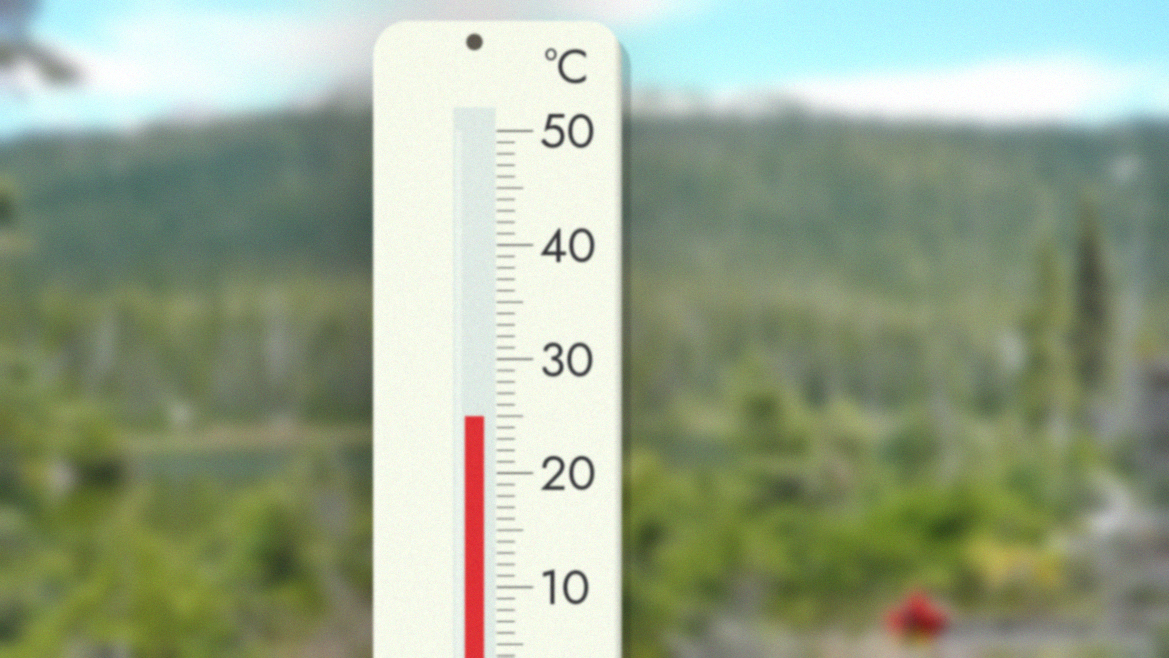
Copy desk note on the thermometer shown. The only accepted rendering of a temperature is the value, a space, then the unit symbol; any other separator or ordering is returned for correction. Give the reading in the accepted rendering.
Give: 25 °C
